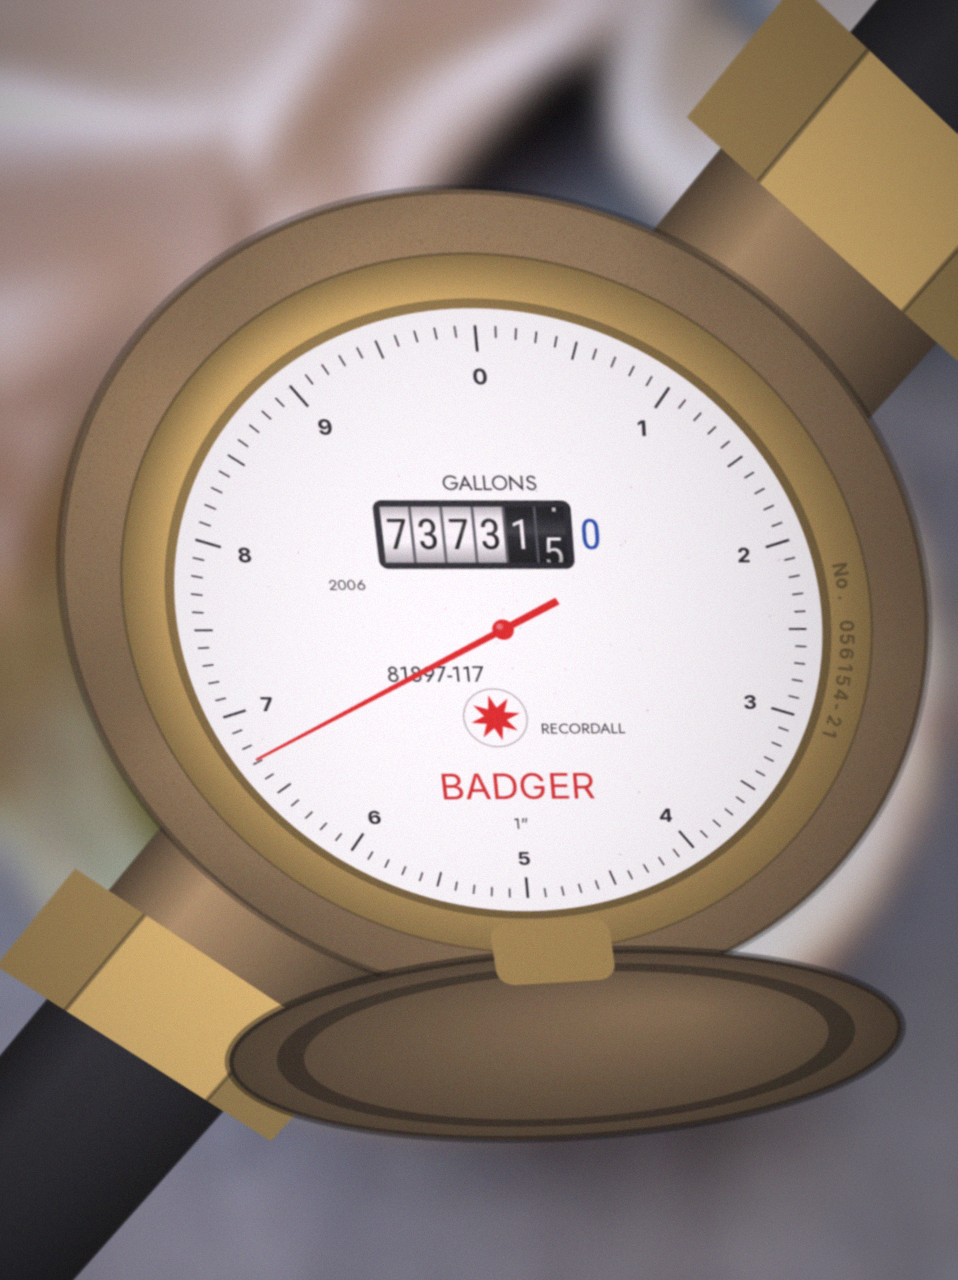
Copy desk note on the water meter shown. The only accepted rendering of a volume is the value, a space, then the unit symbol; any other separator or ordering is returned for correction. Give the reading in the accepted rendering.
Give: 7373146.7 gal
